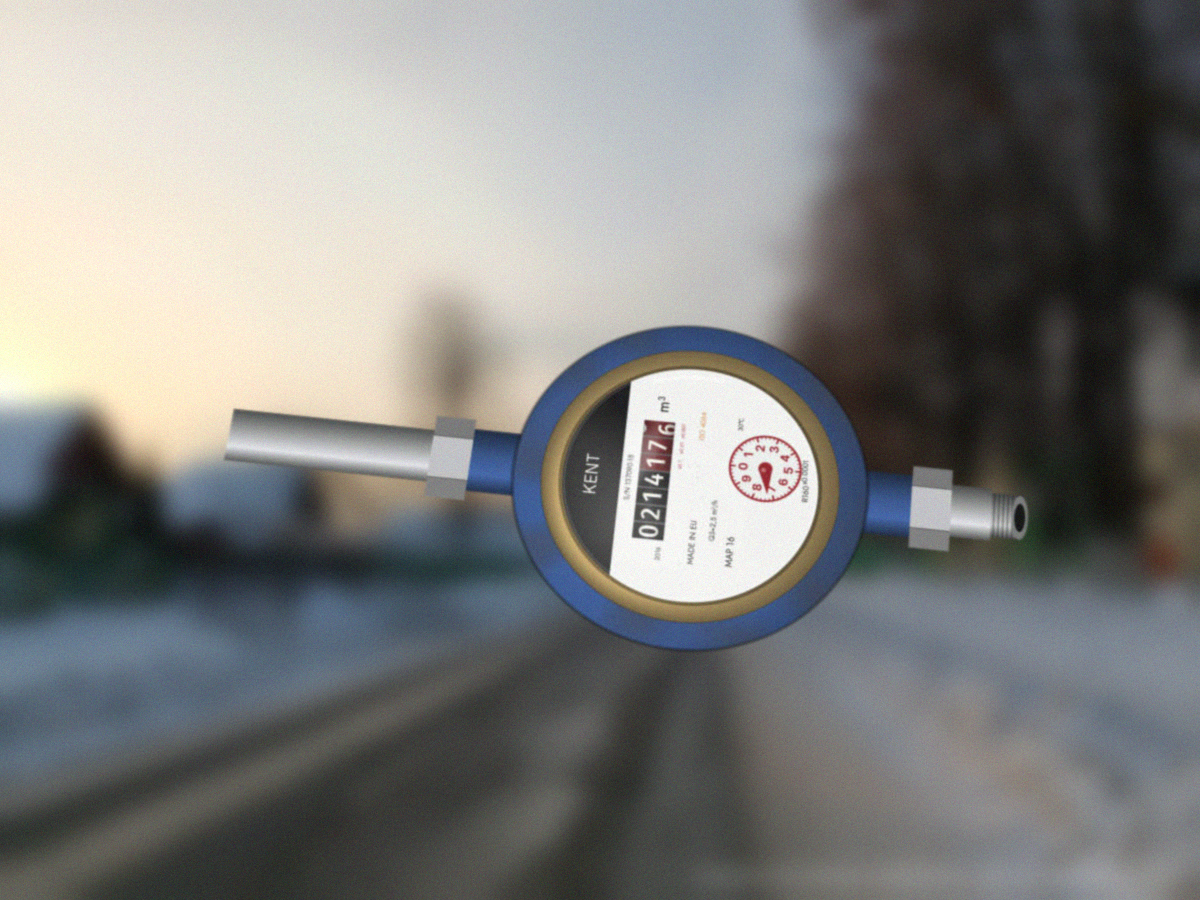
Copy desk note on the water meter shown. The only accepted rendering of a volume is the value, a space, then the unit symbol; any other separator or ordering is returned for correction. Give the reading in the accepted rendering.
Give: 214.1757 m³
